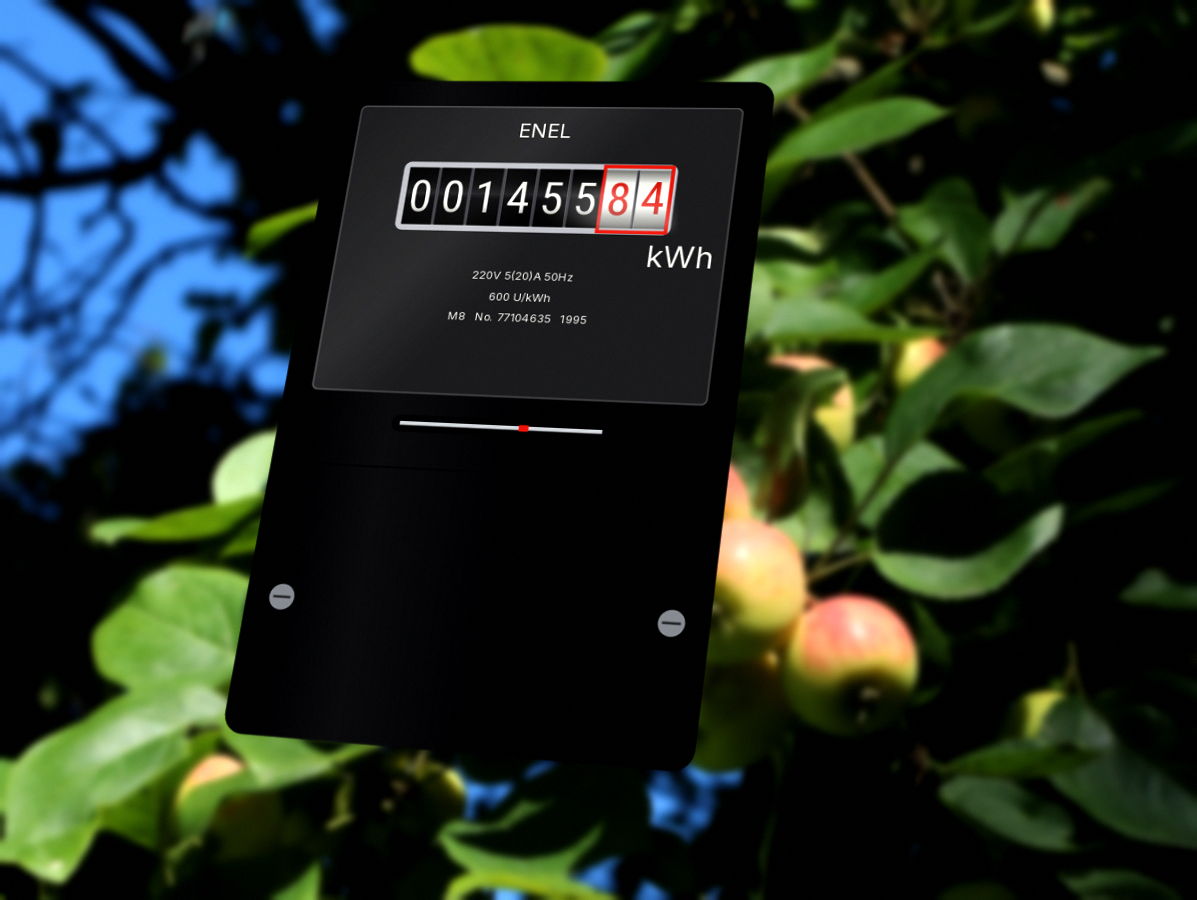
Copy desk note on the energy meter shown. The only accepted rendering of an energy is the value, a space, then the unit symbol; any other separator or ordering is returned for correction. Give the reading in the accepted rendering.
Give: 1455.84 kWh
